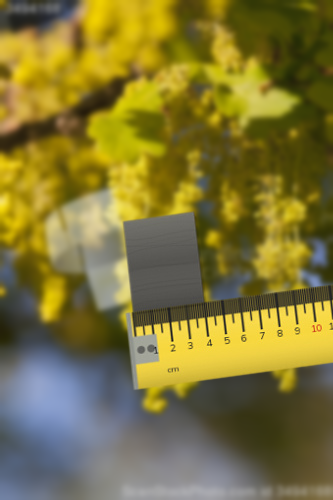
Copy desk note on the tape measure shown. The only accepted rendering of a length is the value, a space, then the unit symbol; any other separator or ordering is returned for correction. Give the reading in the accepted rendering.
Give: 4 cm
